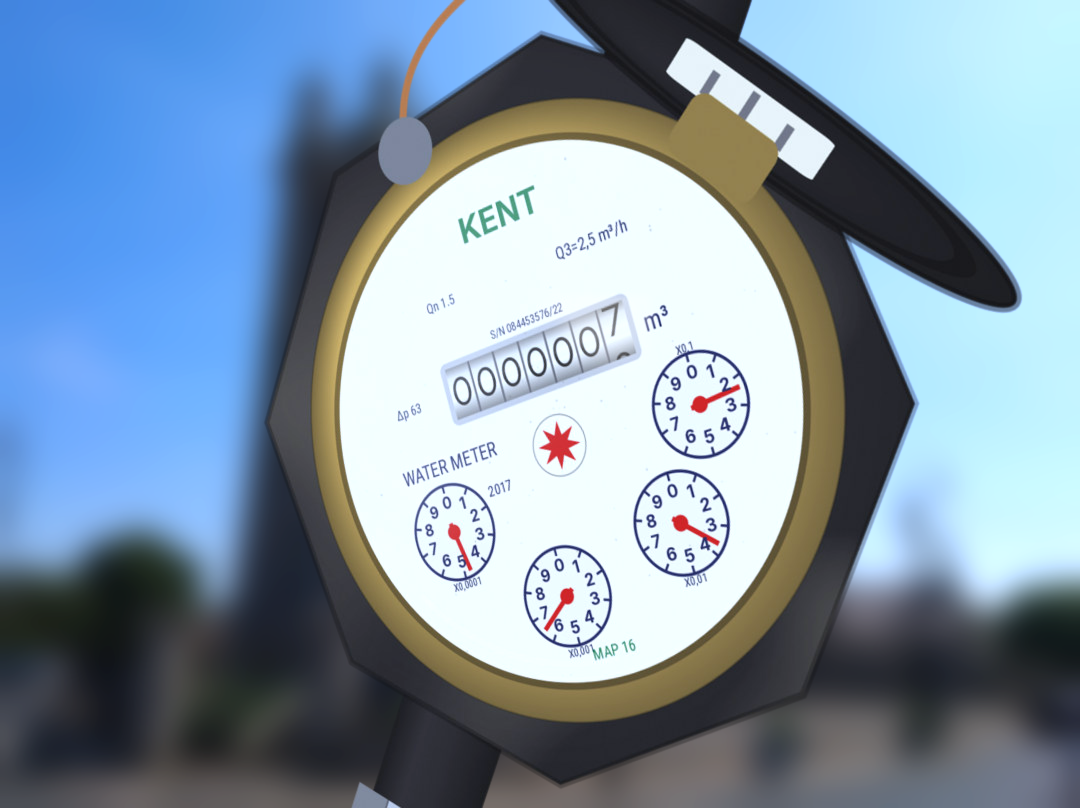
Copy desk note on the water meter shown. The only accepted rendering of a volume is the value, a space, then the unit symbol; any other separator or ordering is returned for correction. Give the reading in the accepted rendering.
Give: 7.2364 m³
